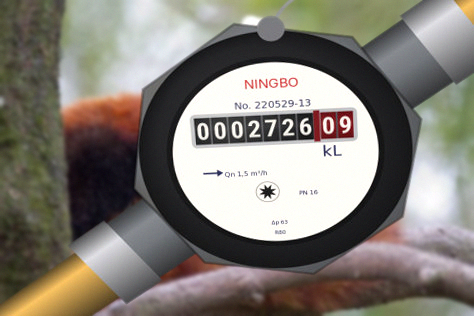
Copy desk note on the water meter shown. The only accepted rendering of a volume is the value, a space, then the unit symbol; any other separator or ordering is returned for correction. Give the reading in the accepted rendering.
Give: 2726.09 kL
